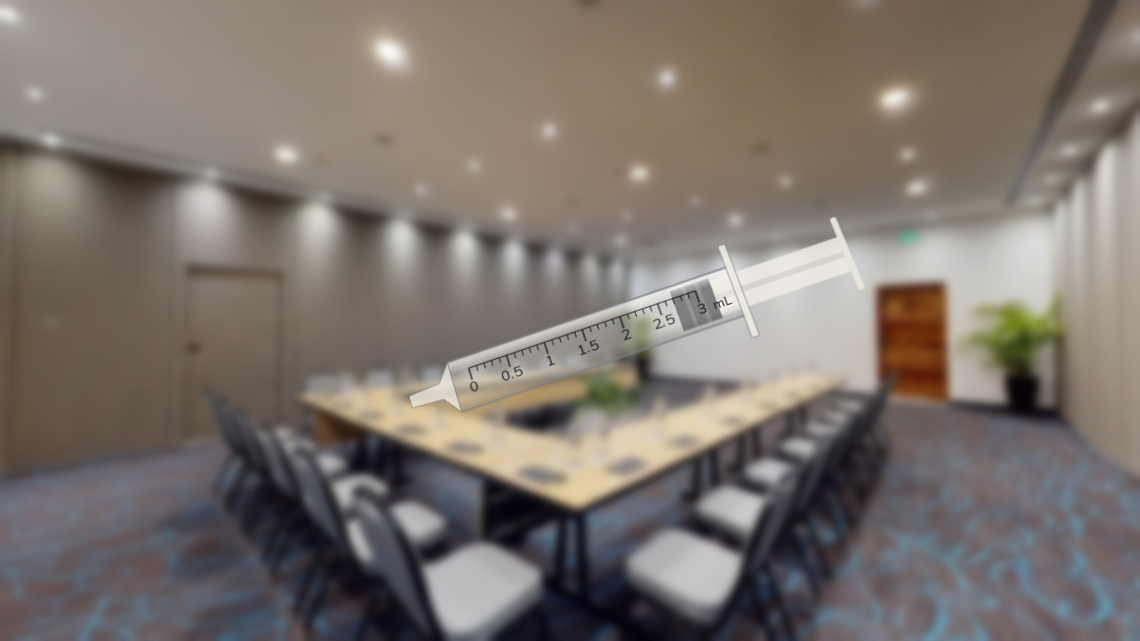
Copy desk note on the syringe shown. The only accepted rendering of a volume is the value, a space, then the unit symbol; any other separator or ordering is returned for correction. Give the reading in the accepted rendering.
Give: 2.7 mL
